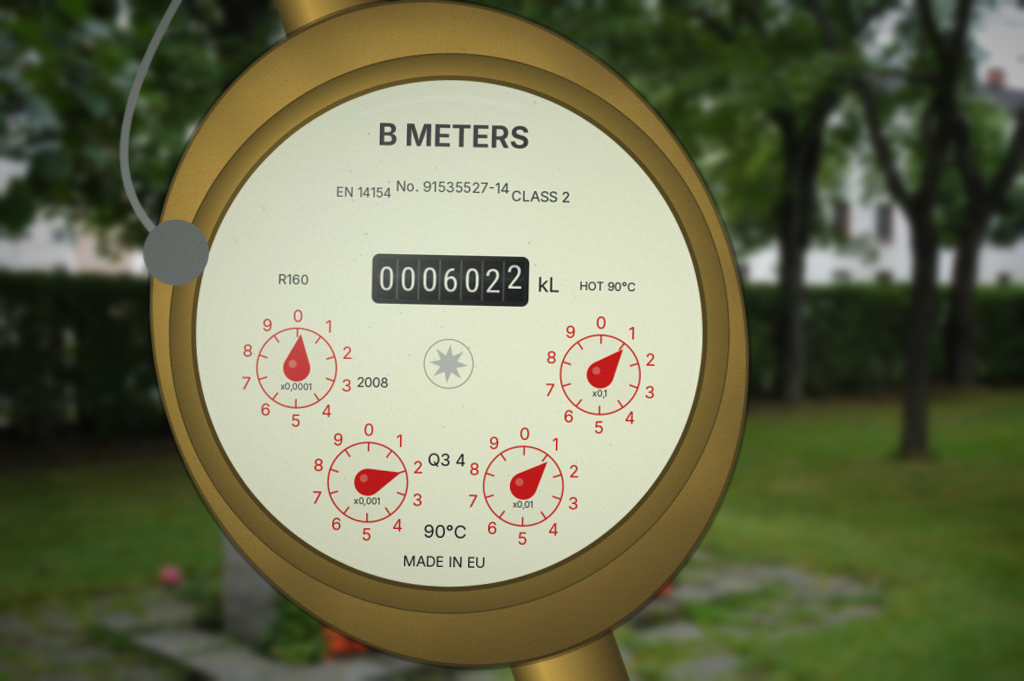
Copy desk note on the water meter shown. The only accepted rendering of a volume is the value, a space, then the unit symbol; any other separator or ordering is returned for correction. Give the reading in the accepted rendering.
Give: 6022.1120 kL
